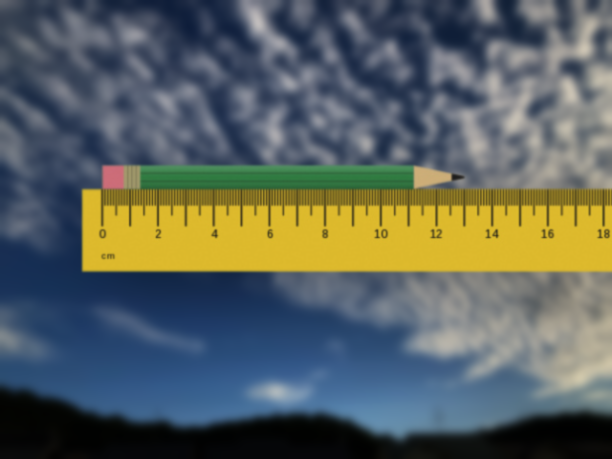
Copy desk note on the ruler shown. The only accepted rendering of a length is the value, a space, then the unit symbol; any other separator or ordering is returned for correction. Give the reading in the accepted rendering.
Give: 13 cm
